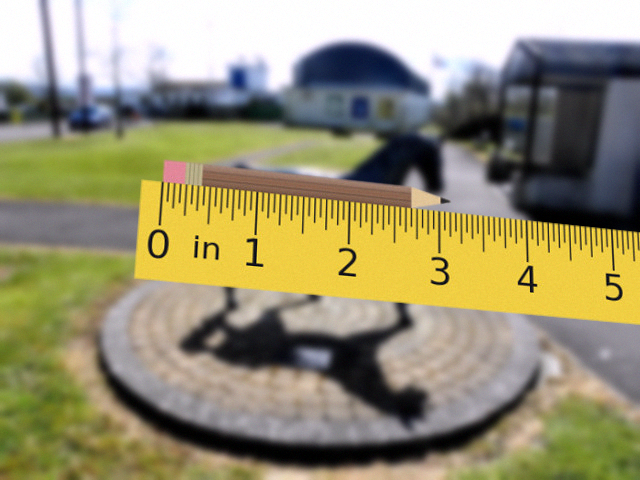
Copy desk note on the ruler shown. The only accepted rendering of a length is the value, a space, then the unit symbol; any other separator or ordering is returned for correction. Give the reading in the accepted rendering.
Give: 3.125 in
